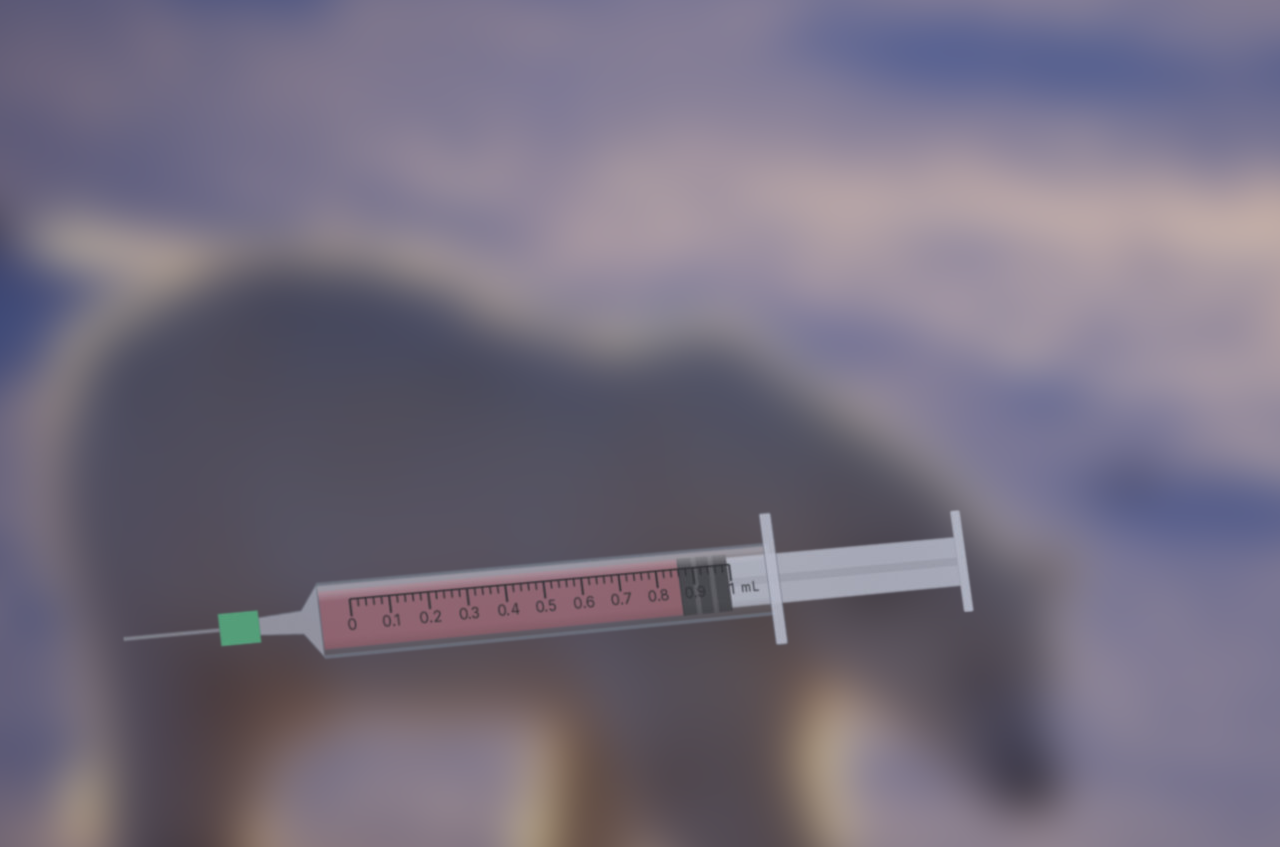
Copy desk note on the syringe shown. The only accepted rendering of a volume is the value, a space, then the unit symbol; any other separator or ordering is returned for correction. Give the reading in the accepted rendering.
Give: 0.86 mL
